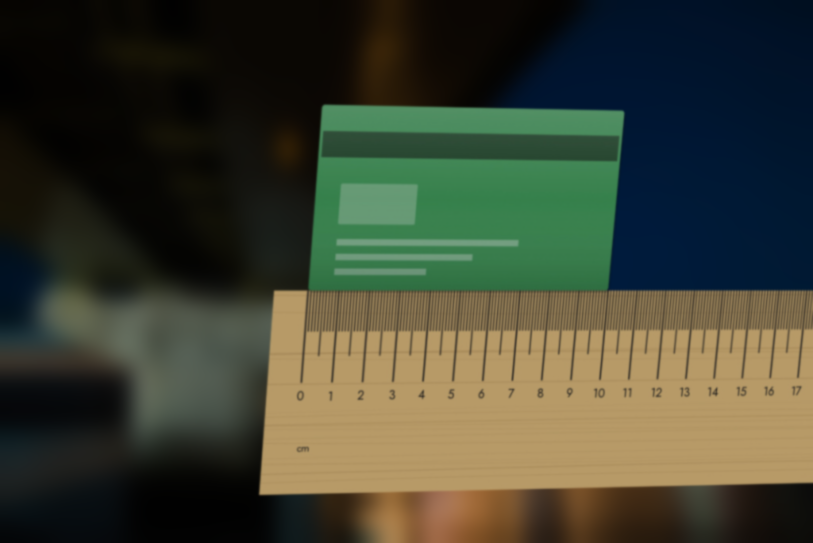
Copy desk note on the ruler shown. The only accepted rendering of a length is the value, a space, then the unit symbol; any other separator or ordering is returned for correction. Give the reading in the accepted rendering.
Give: 10 cm
